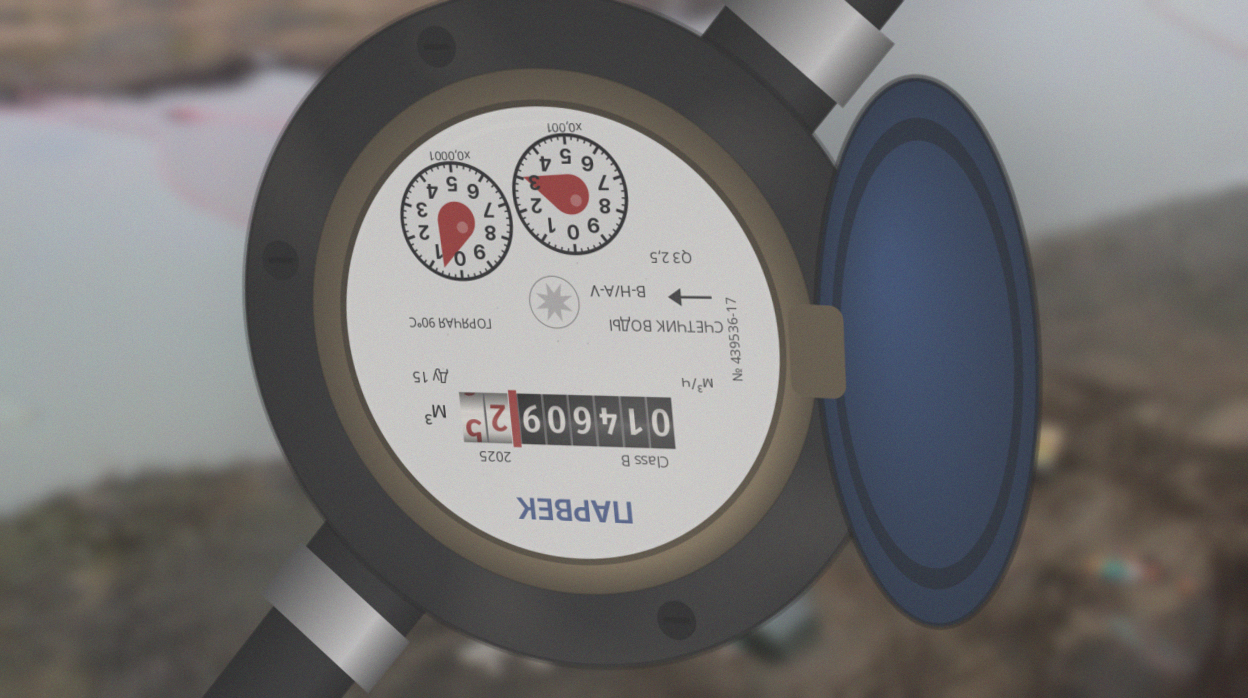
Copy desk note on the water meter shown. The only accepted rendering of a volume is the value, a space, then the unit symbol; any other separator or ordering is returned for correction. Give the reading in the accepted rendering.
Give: 14609.2530 m³
